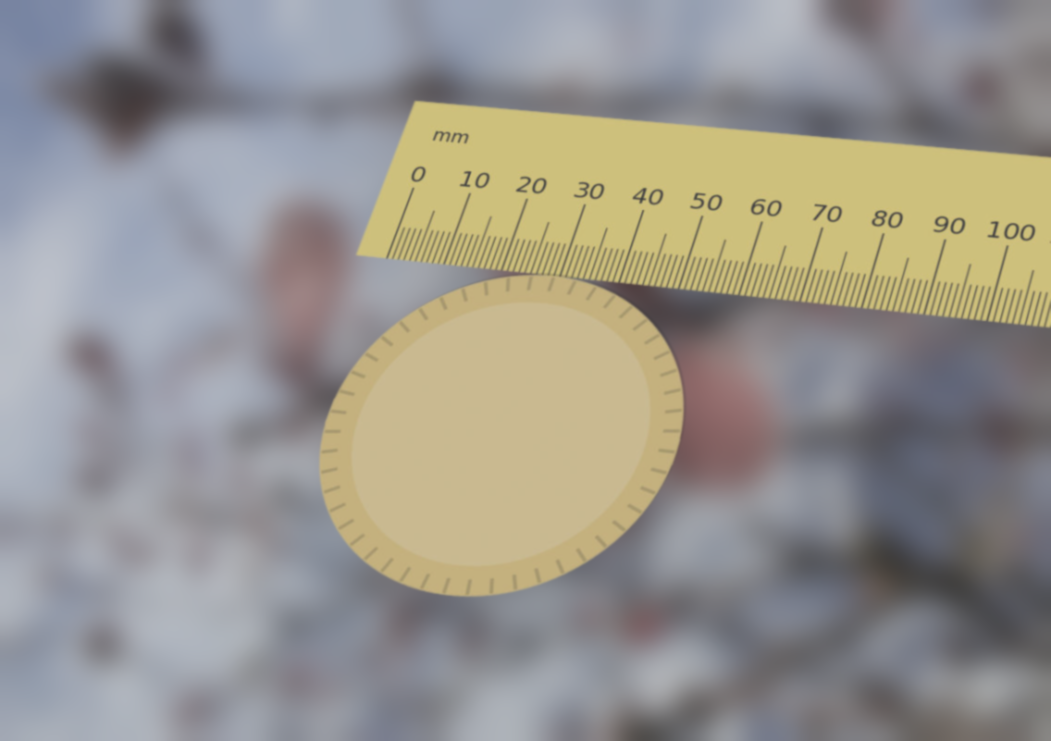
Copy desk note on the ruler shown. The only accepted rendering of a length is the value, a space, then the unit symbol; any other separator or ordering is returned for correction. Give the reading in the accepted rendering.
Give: 58 mm
